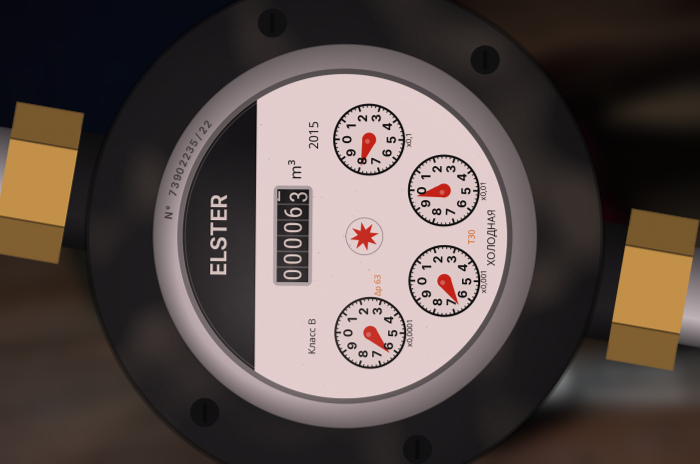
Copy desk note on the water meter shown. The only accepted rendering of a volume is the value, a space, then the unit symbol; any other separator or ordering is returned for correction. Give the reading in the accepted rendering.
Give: 62.7966 m³
